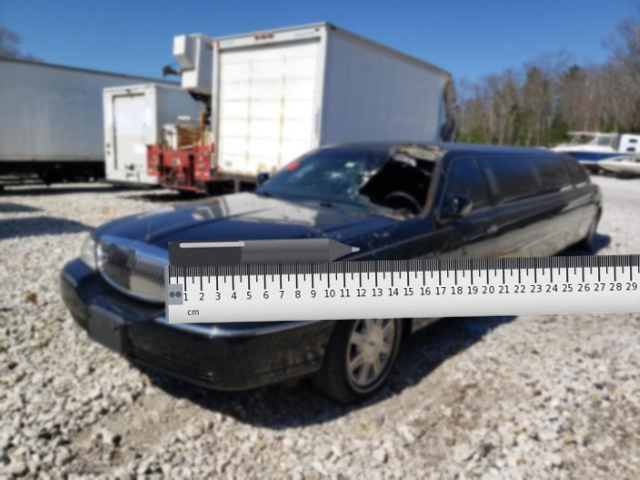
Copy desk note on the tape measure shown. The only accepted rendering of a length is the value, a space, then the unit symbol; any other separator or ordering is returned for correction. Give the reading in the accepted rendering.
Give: 12 cm
